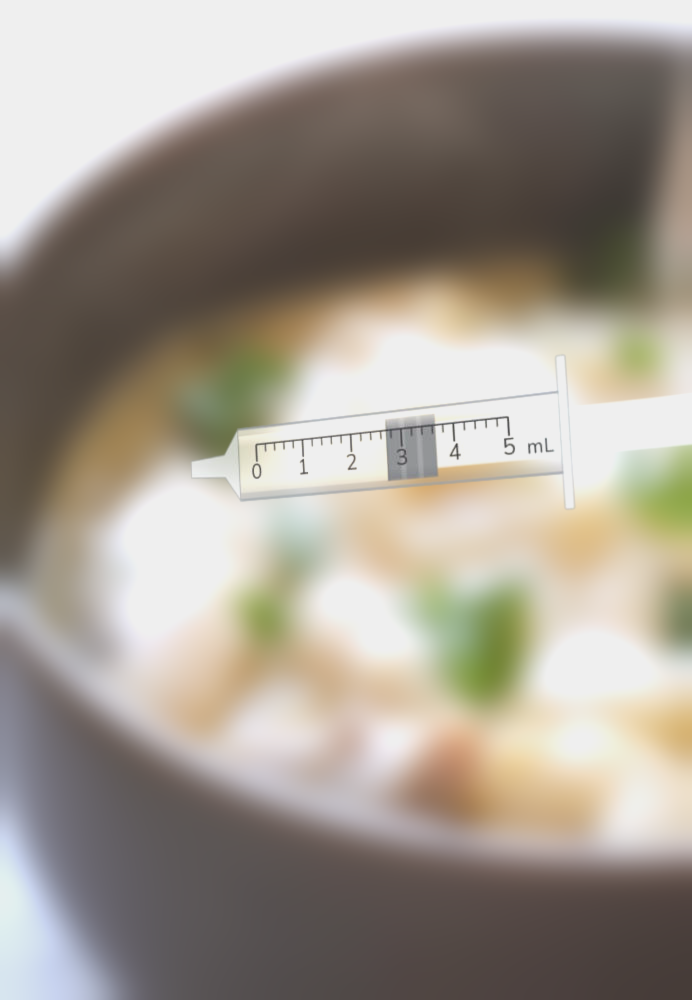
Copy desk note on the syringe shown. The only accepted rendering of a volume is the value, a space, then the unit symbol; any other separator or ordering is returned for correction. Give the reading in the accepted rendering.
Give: 2.7 mL
